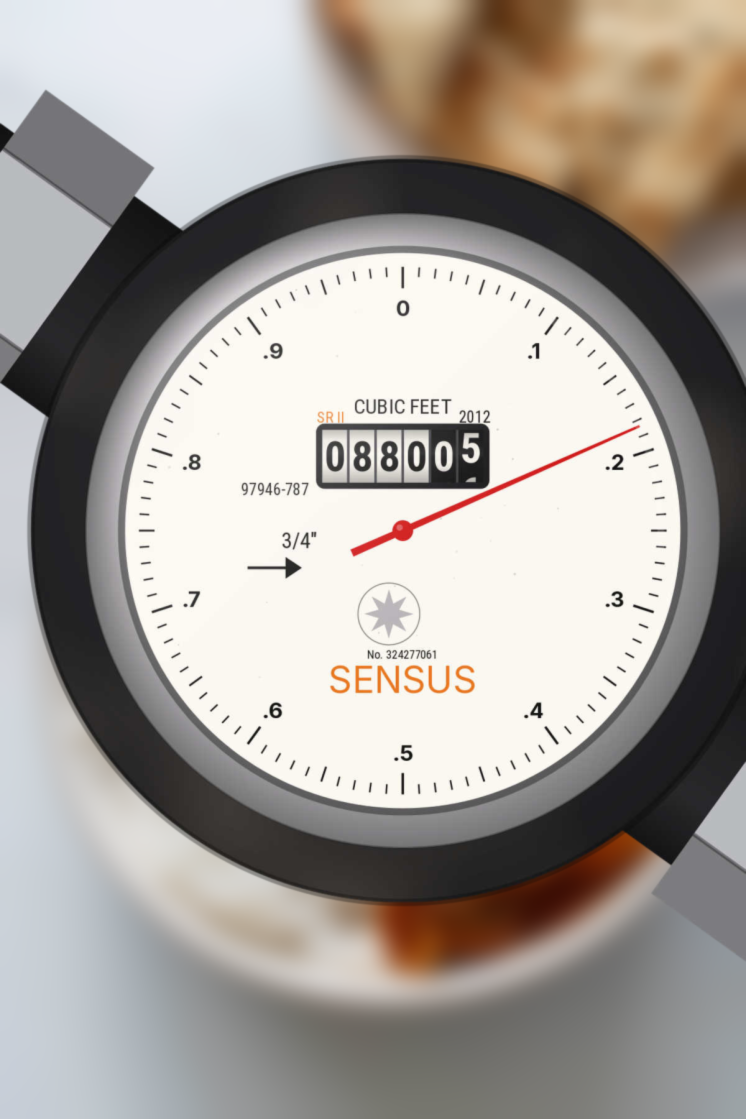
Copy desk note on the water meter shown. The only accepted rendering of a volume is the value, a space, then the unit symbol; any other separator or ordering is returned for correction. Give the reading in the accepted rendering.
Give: 88005.18 ft³
